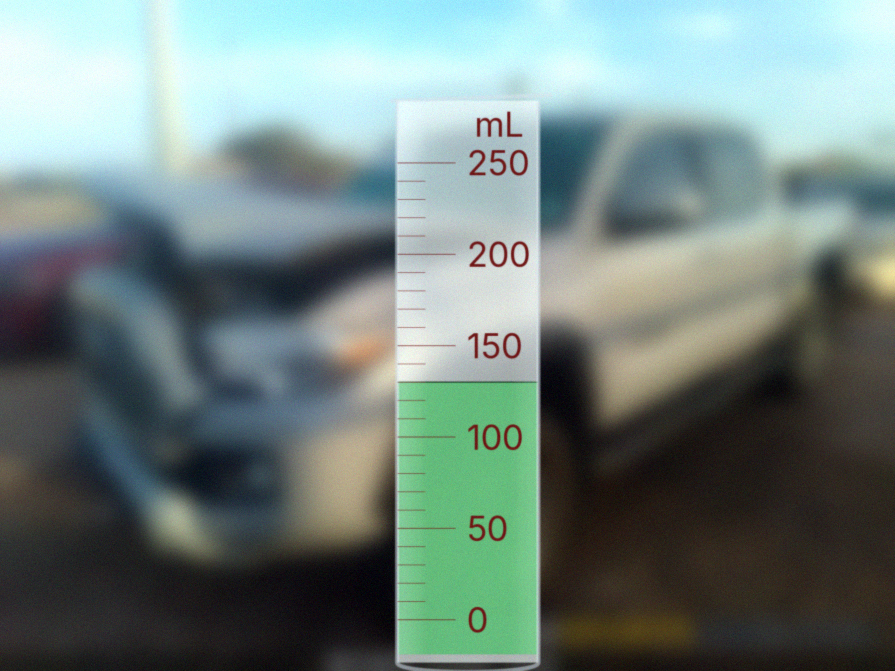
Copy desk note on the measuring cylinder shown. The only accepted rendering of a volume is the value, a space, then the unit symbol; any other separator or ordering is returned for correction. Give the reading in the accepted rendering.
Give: 130 mL
